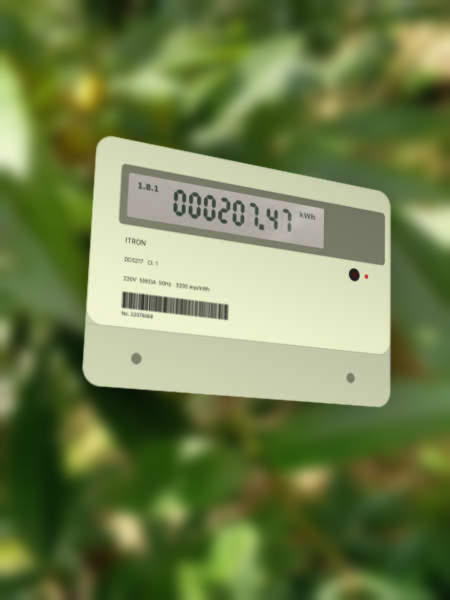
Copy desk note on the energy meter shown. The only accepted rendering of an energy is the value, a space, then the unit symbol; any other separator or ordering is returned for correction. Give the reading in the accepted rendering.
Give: 207.47 kWh
